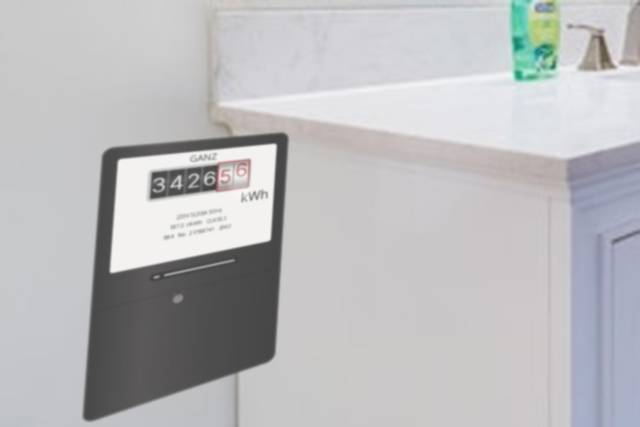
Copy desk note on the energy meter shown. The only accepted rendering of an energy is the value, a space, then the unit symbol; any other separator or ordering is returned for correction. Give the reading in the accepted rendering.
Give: 3426.56 kWh
